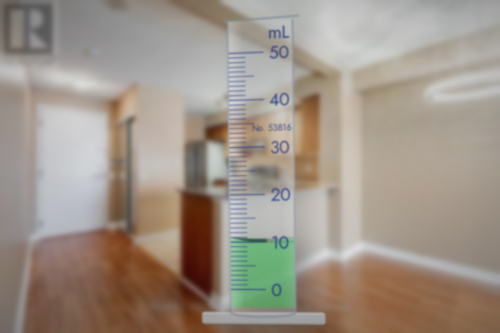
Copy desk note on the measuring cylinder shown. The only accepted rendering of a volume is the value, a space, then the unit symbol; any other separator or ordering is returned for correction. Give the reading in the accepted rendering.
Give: 10 mL
